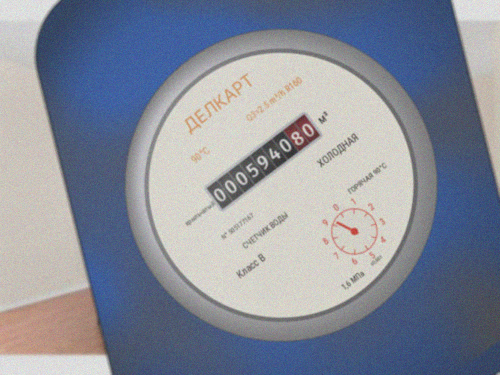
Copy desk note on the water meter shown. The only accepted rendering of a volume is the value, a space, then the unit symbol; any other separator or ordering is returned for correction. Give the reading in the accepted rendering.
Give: 5940.799 m³
